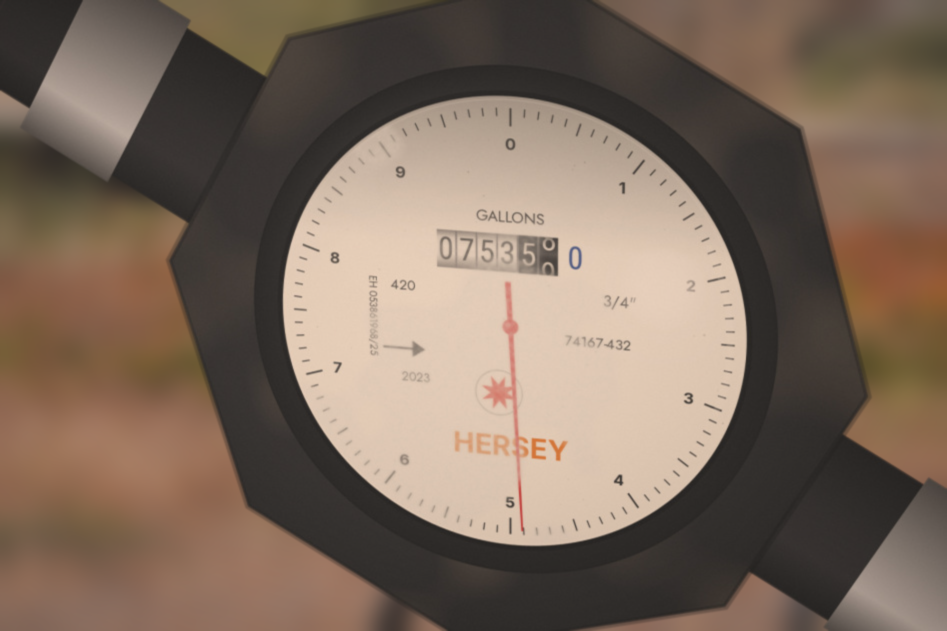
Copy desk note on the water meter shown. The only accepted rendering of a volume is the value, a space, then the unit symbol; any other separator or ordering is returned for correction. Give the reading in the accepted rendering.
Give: 753584.9 gal
